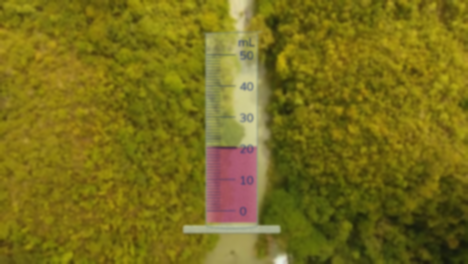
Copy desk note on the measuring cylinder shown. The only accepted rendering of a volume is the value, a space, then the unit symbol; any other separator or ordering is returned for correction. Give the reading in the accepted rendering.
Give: 20 mL
